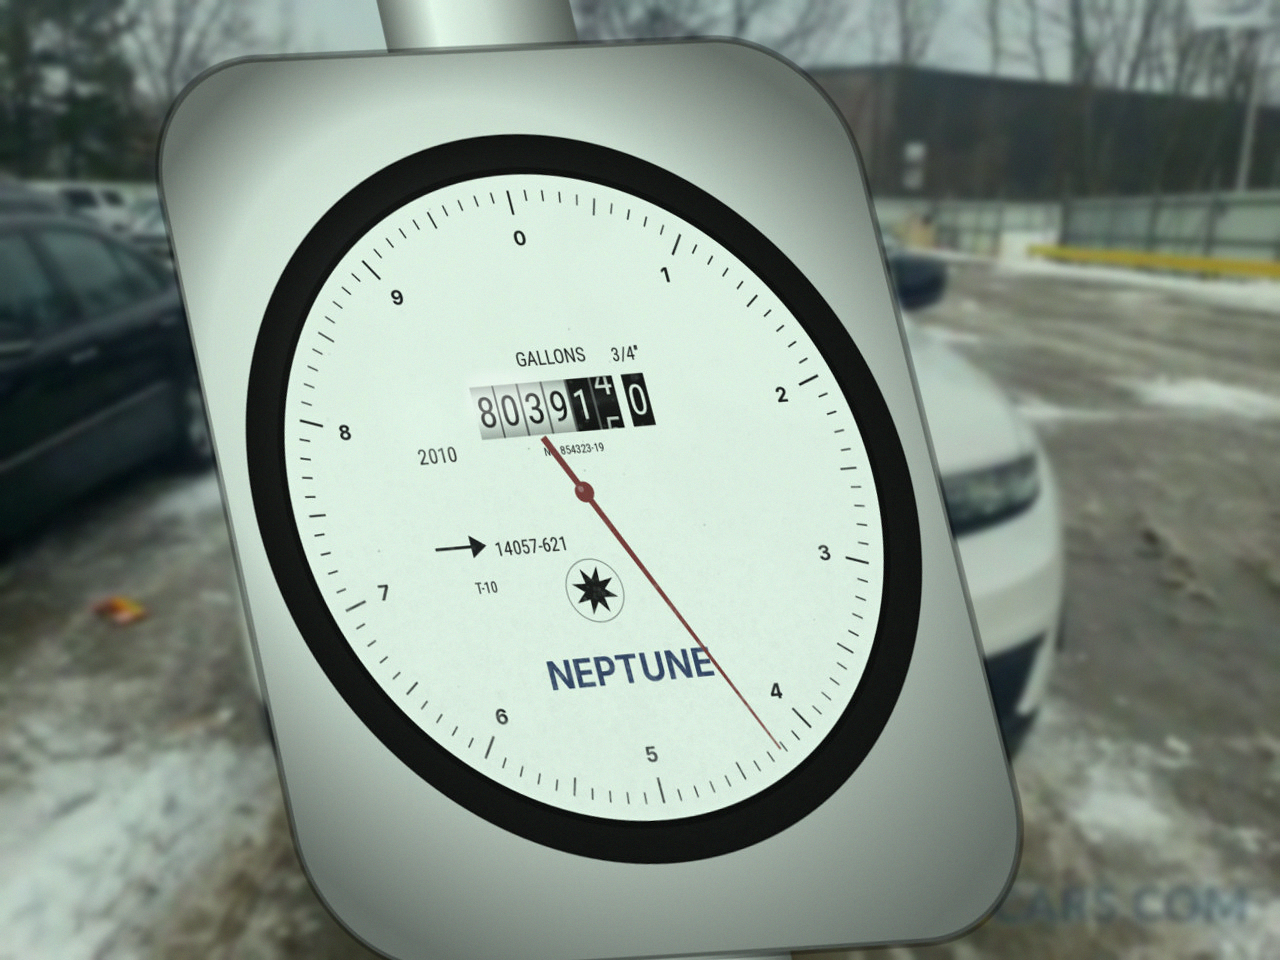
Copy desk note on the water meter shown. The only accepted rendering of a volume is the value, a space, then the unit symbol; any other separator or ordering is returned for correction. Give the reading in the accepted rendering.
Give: 8039144.2 gal
